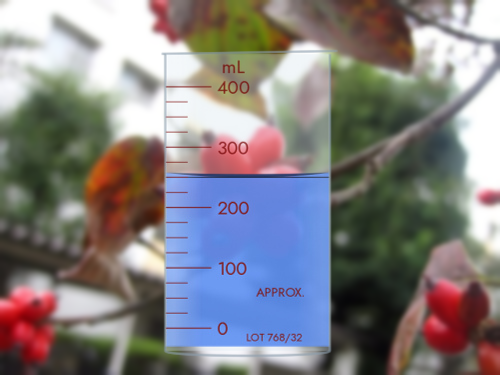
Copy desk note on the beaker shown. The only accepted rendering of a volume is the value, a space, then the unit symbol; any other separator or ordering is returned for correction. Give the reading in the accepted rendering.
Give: 250 mL
